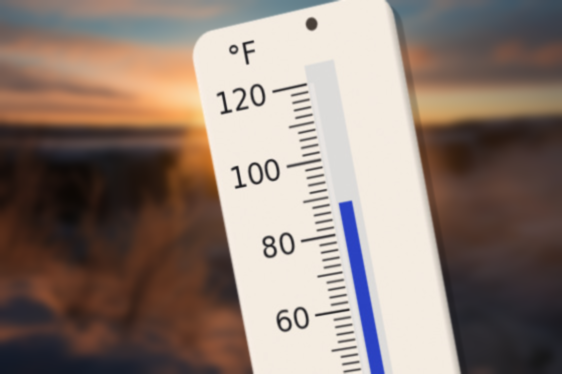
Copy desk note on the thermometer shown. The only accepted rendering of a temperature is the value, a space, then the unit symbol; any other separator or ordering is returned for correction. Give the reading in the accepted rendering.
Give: 88 °F
